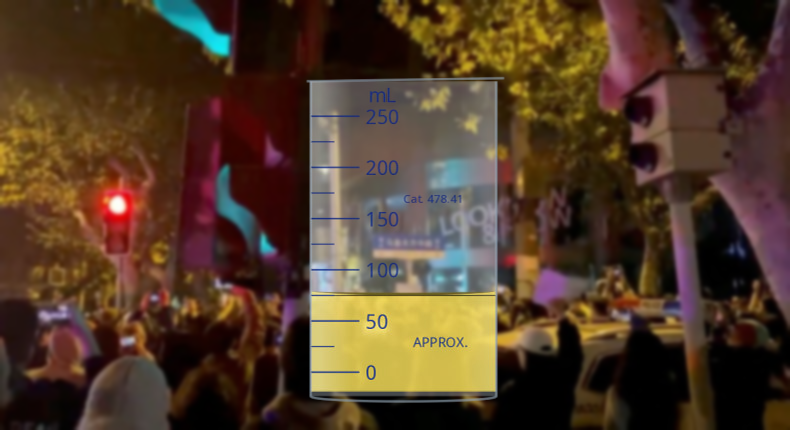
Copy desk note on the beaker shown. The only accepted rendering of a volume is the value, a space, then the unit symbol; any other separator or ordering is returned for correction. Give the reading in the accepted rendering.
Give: 75 mL
